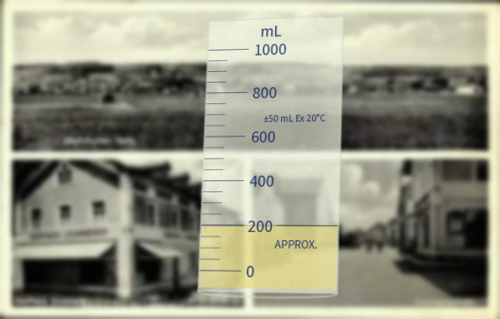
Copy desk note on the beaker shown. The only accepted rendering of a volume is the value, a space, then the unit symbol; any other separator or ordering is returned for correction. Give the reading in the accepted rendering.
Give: 200 mL
